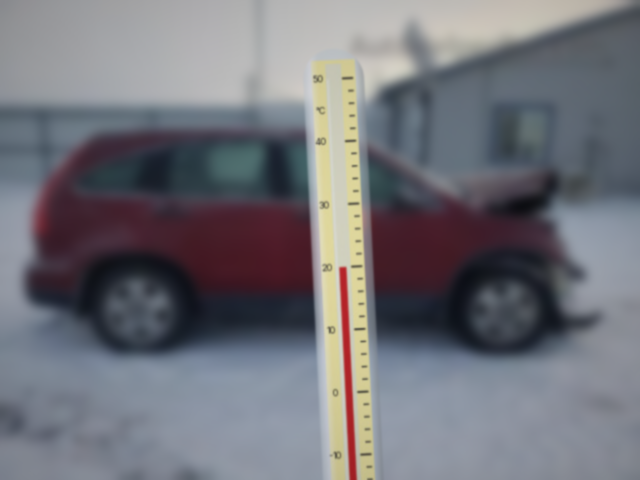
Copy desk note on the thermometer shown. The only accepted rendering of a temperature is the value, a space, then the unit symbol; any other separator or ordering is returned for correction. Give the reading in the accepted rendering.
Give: 20 °C
